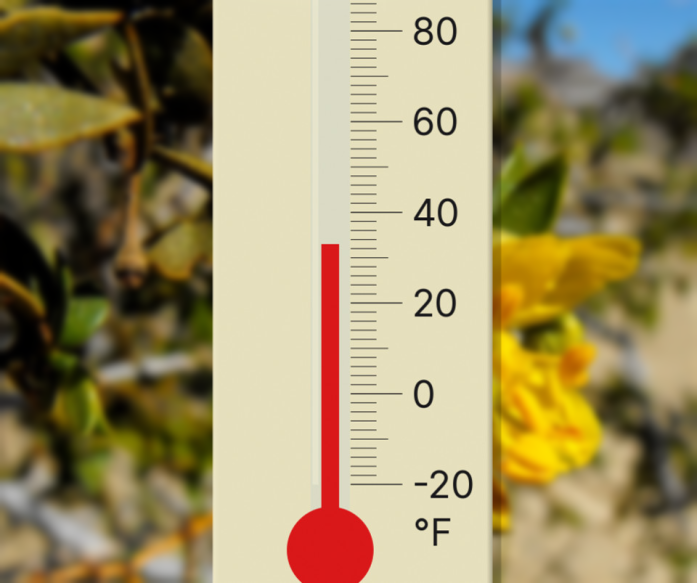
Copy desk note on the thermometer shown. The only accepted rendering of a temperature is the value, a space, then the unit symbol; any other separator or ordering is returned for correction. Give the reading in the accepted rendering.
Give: 33 °F
